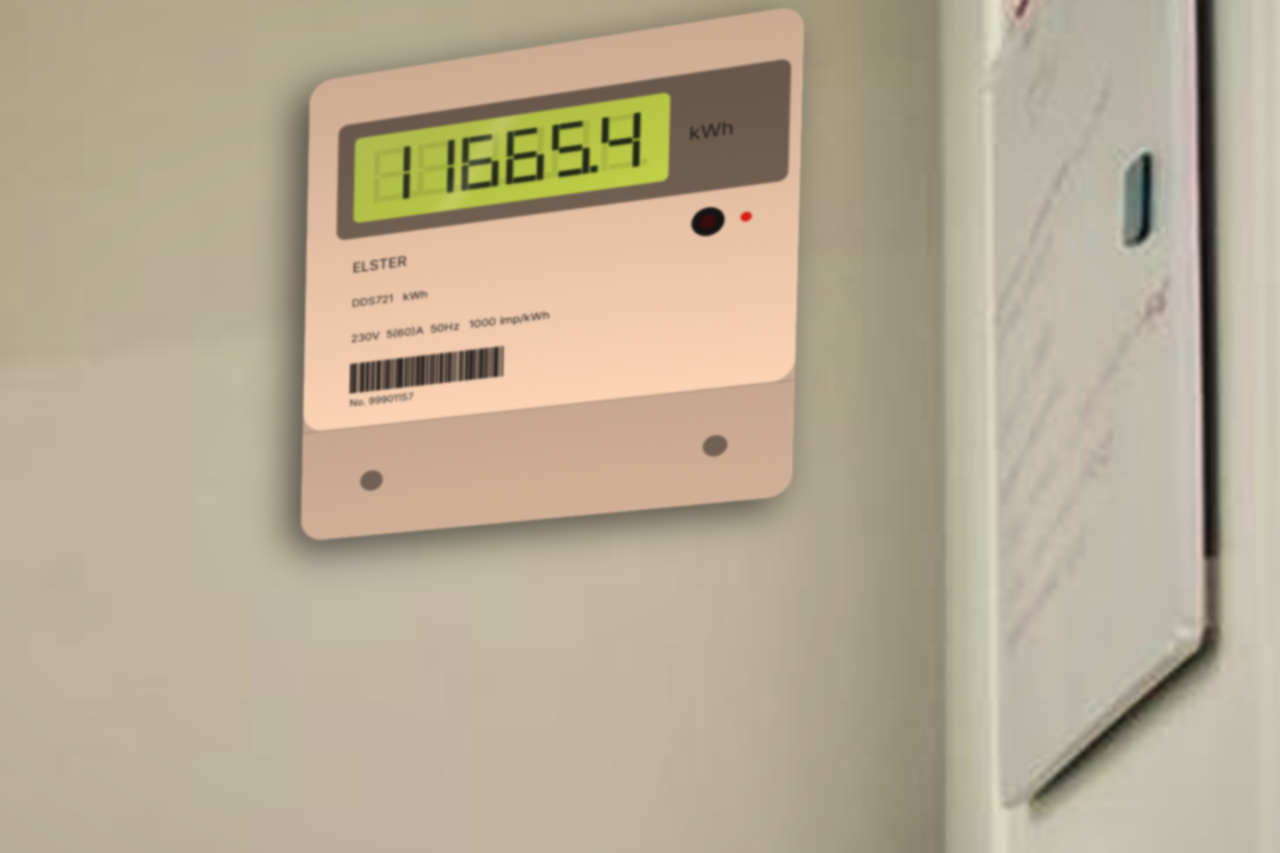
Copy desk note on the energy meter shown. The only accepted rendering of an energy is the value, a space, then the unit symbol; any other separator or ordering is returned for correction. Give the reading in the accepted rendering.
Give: 11665.4 kWh
